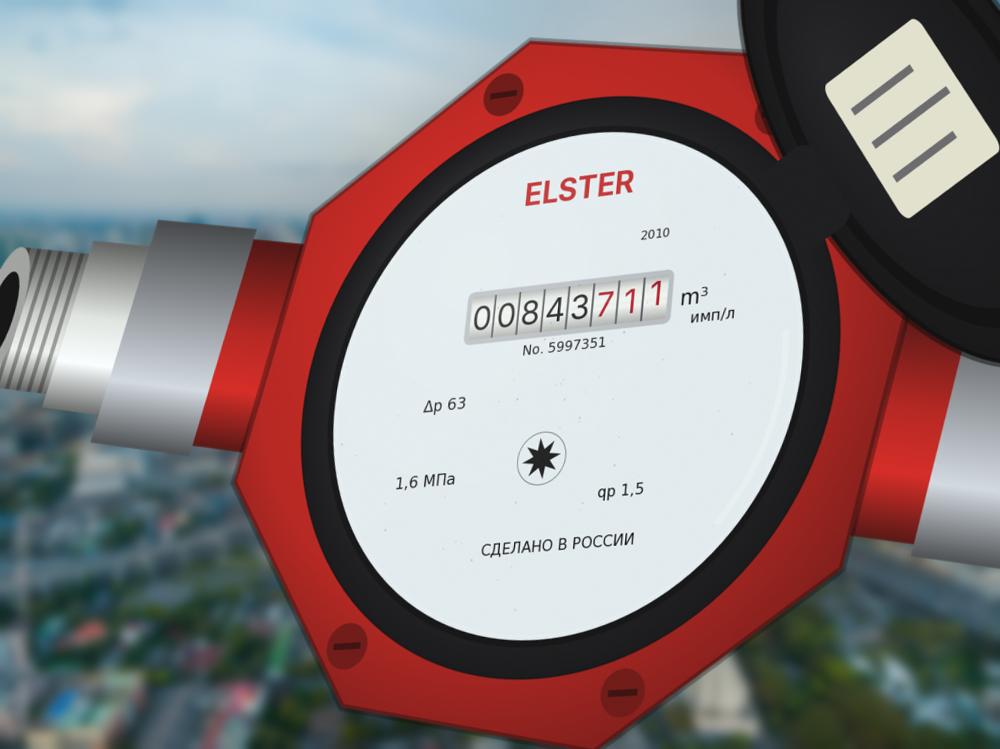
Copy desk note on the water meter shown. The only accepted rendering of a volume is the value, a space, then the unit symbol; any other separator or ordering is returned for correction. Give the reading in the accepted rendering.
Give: 843.711 m³
